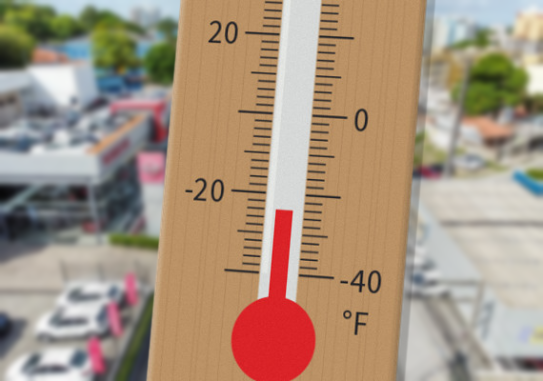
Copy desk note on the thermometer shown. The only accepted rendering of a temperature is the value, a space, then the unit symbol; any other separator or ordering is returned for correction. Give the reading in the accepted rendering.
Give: -24 °F
